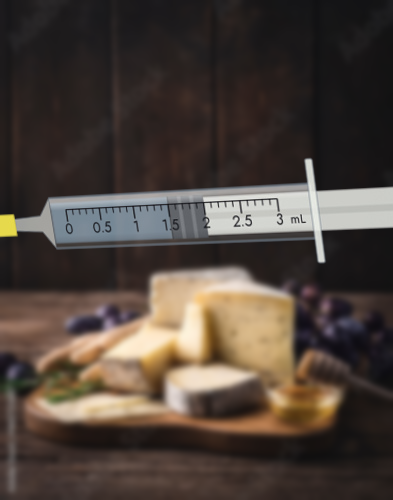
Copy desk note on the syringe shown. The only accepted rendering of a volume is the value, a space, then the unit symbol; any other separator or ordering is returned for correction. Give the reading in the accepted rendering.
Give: 1.5 mL
